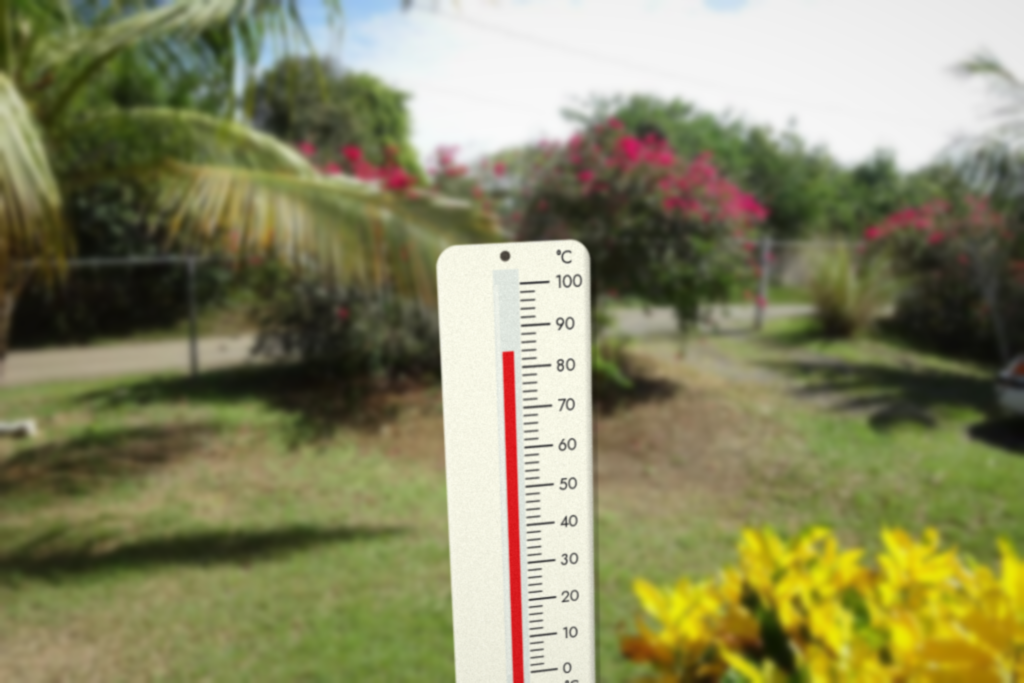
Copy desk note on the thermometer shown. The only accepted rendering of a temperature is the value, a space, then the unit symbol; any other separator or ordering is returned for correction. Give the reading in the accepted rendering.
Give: 84 °C
